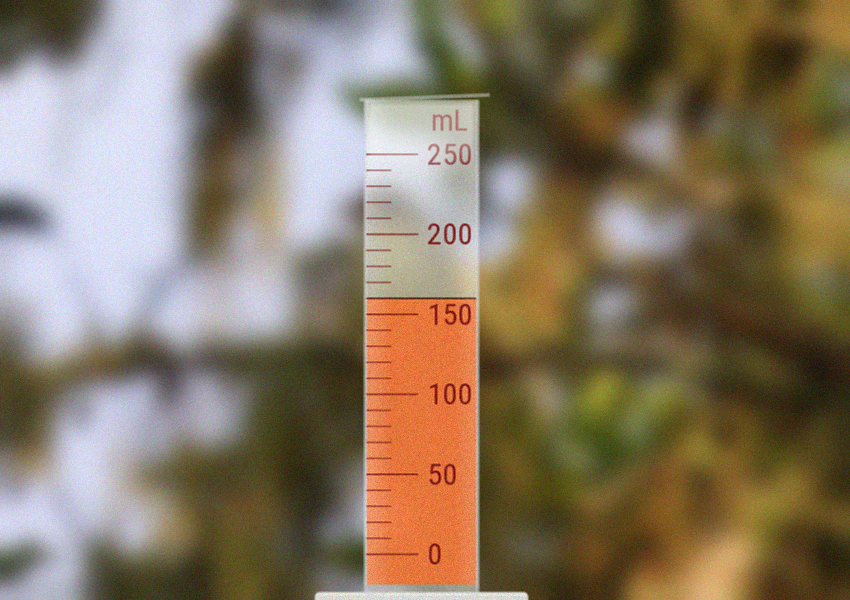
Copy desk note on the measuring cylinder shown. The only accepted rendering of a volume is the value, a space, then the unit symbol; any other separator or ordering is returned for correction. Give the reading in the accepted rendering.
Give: 160 mL
